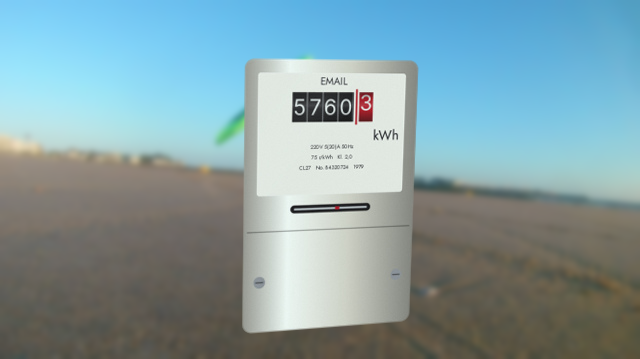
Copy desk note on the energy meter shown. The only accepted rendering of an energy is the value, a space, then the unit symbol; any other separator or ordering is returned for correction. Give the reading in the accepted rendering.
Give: 5760.3 kWh
